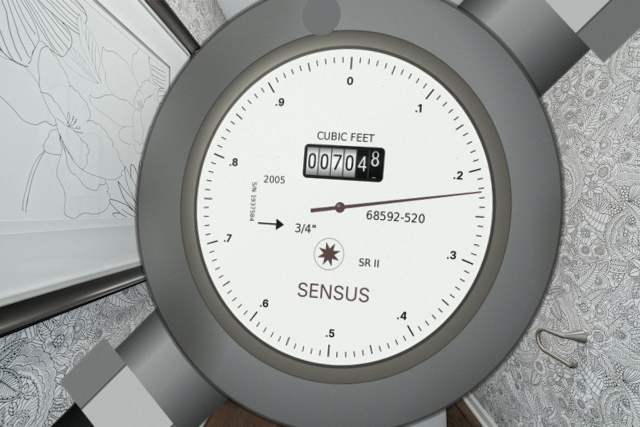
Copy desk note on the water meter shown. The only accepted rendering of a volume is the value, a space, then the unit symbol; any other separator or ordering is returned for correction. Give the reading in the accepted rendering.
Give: 7048.22 ft³
